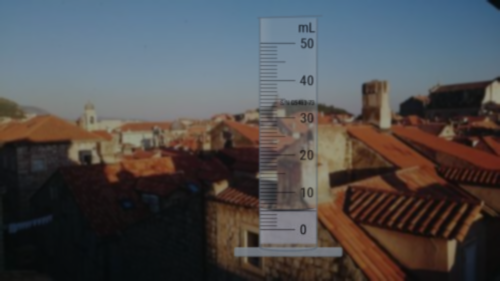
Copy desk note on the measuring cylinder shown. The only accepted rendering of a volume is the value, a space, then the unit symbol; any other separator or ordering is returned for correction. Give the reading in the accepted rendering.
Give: 5 mL
